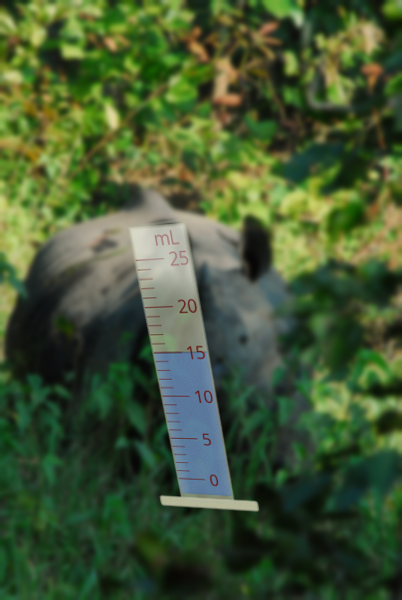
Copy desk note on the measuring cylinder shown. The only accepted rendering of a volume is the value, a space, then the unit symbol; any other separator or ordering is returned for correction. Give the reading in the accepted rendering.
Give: 15 mL
